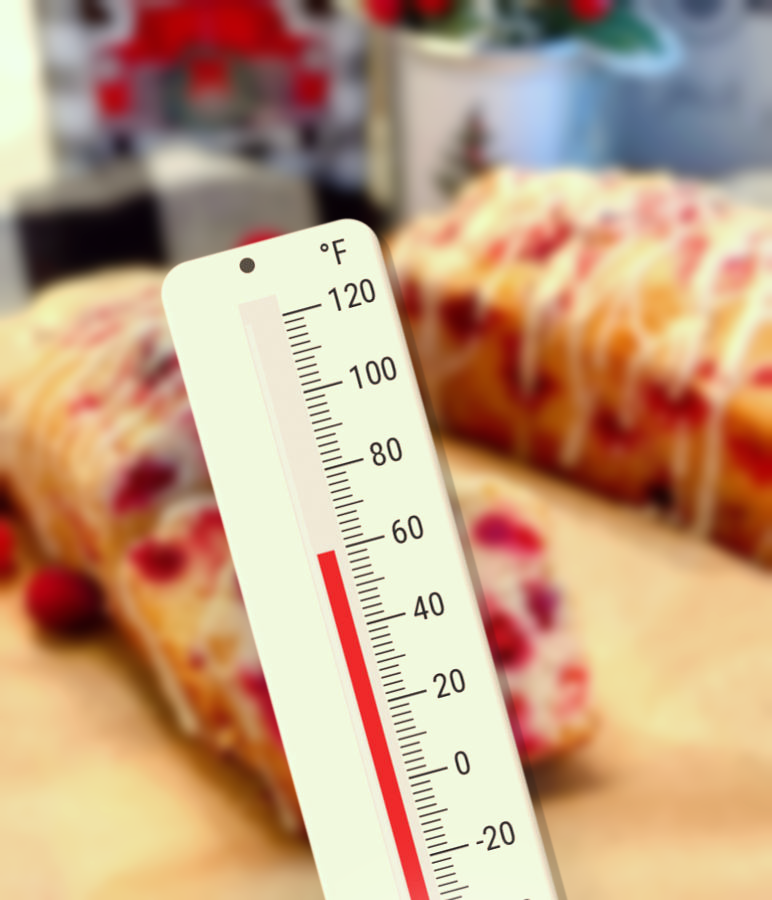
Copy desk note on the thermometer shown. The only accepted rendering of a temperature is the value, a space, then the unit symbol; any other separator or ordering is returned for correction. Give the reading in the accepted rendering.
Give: 60 °F
